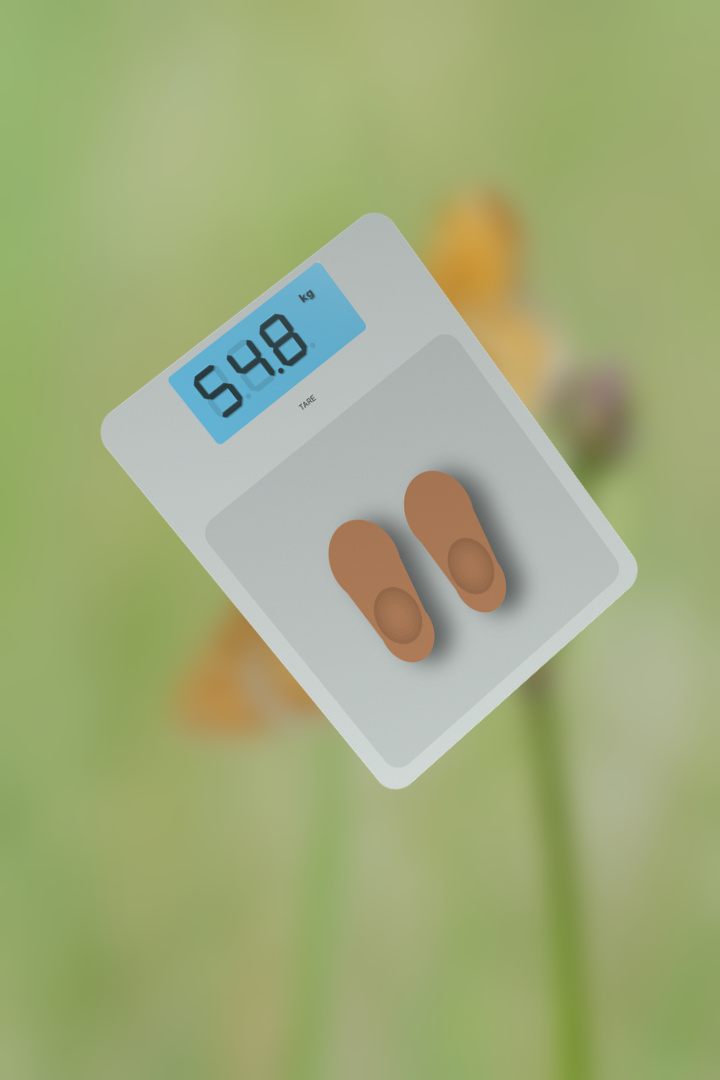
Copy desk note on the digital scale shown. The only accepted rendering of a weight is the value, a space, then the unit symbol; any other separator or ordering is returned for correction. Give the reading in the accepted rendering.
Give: 54.8 kg
